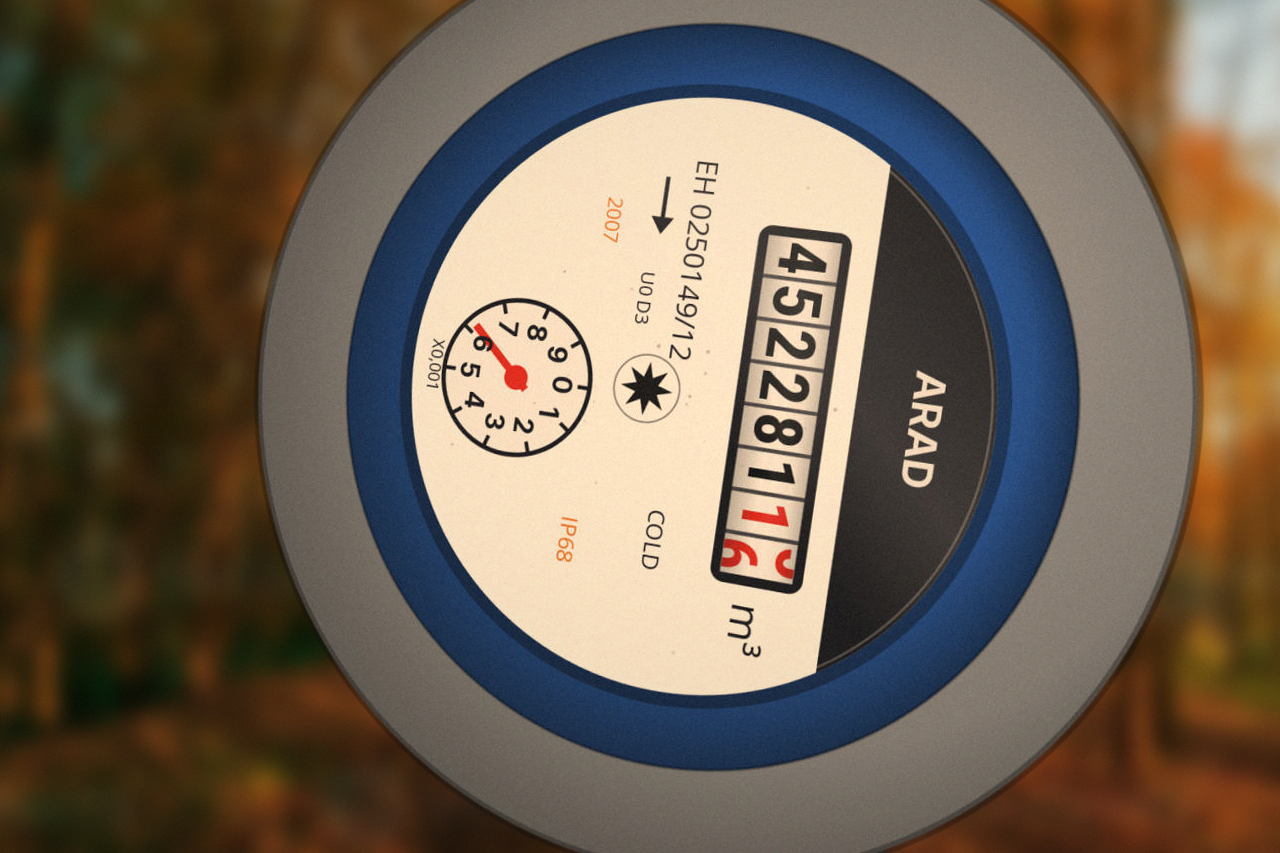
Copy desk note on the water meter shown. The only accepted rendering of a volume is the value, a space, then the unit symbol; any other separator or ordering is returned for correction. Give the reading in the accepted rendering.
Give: 452281.156 m³
